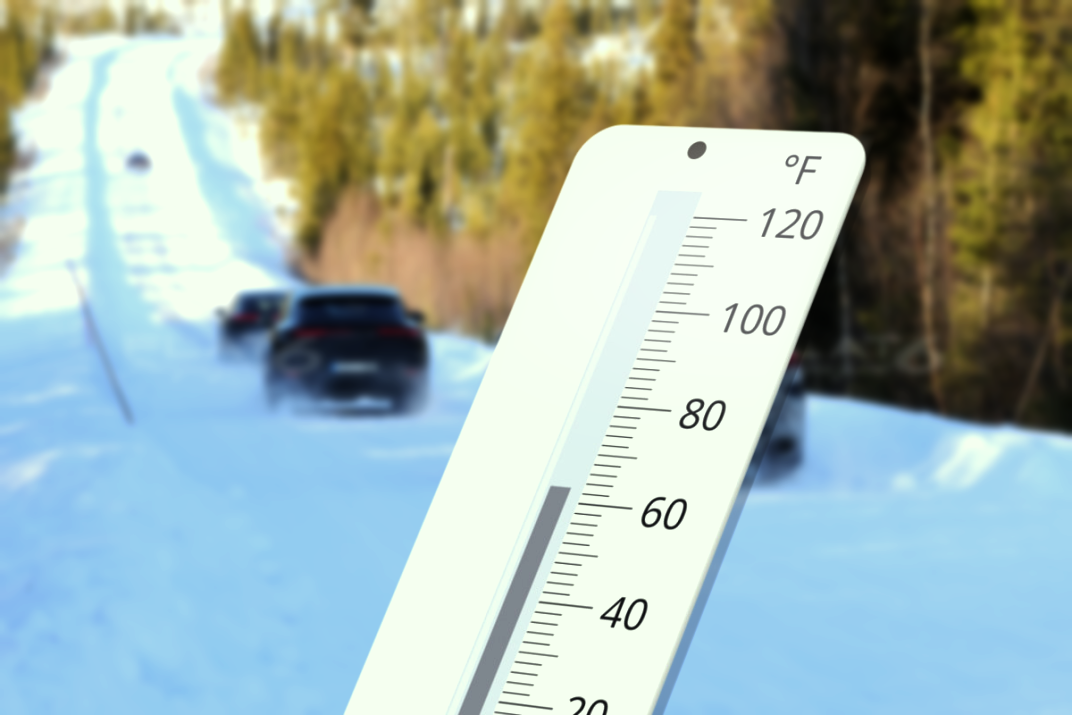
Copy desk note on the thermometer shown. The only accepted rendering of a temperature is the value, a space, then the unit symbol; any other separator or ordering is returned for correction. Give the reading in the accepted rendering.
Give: 63 °F
